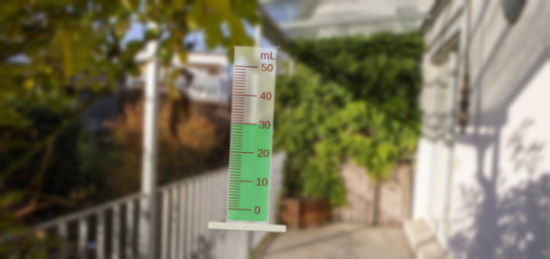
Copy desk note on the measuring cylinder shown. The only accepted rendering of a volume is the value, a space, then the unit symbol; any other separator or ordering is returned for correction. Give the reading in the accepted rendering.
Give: 30 mL
